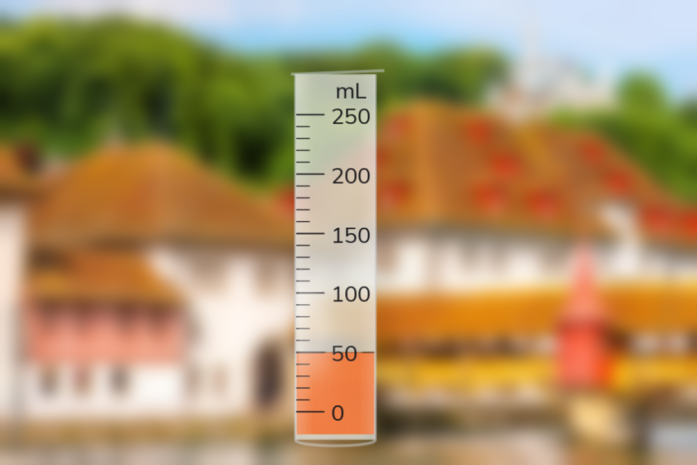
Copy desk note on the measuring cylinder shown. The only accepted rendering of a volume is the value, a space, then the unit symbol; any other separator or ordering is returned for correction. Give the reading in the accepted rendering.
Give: 50 mL
